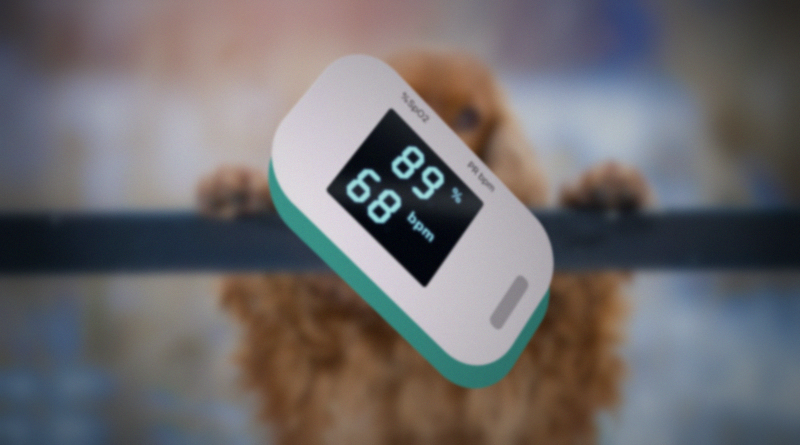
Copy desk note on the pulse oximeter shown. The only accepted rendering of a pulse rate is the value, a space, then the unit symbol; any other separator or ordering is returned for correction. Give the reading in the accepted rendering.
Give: 68 bpm
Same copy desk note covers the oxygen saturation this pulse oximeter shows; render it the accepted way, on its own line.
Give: 89 %
